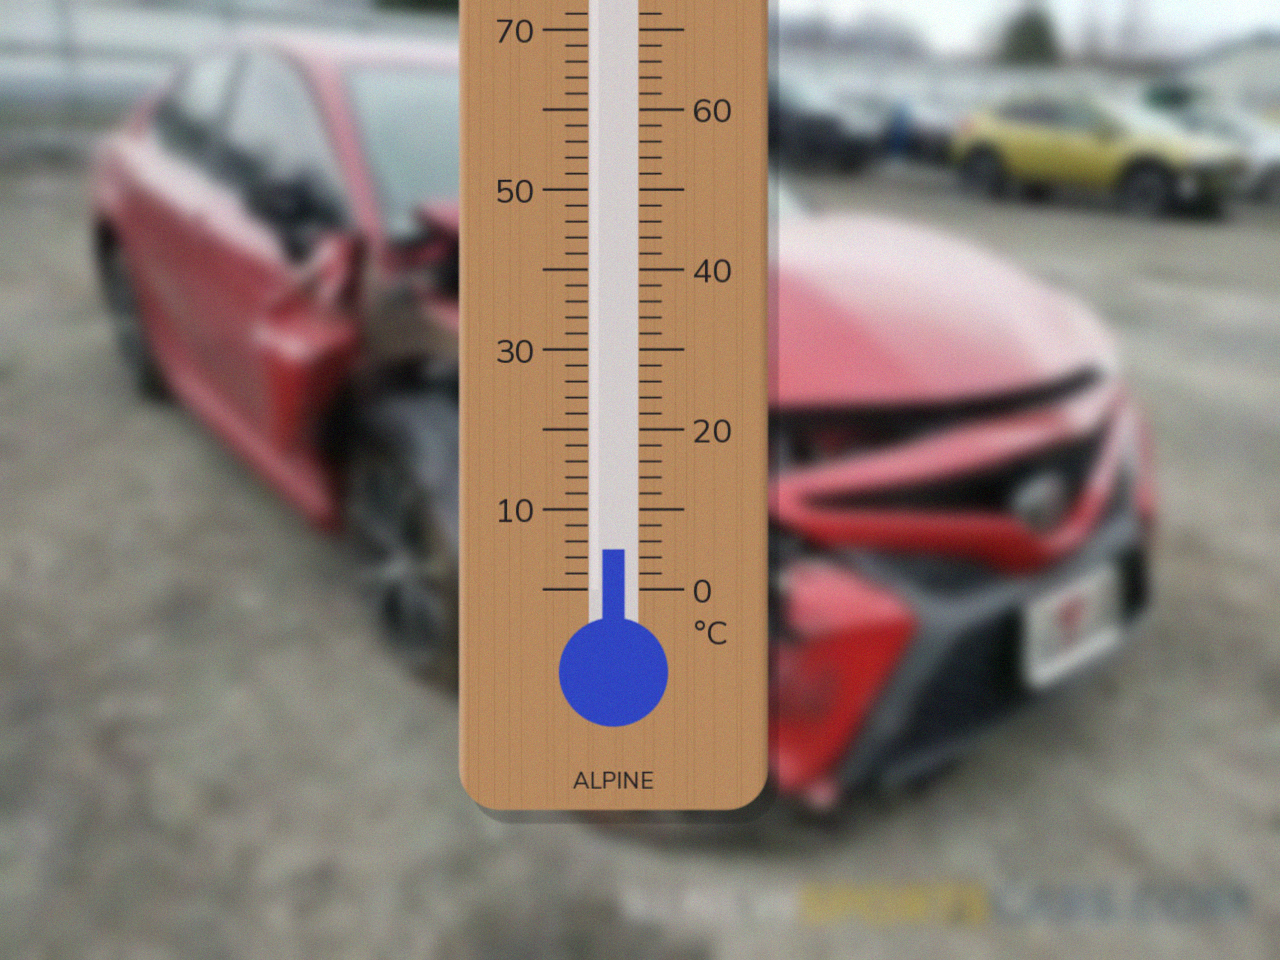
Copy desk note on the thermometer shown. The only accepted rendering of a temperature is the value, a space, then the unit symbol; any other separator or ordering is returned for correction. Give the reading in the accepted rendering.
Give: 5 °C
